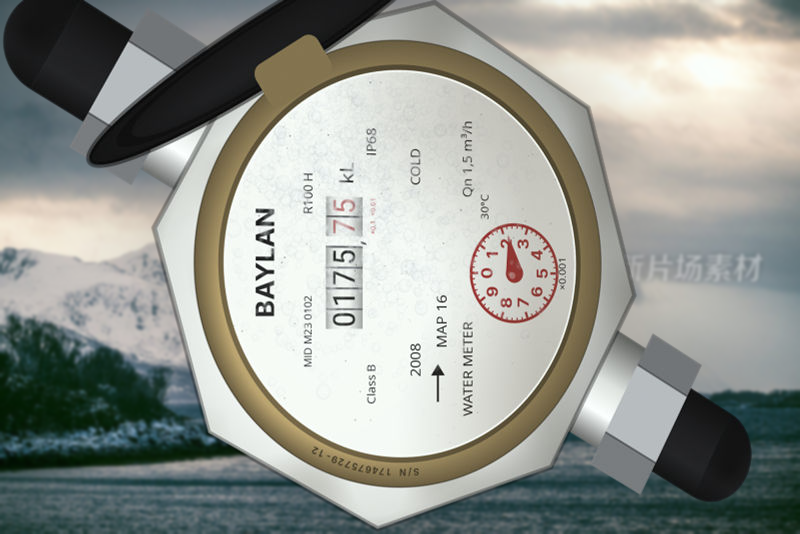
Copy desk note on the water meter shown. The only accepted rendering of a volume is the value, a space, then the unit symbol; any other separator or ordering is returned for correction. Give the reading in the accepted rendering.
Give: 175.752 kL
